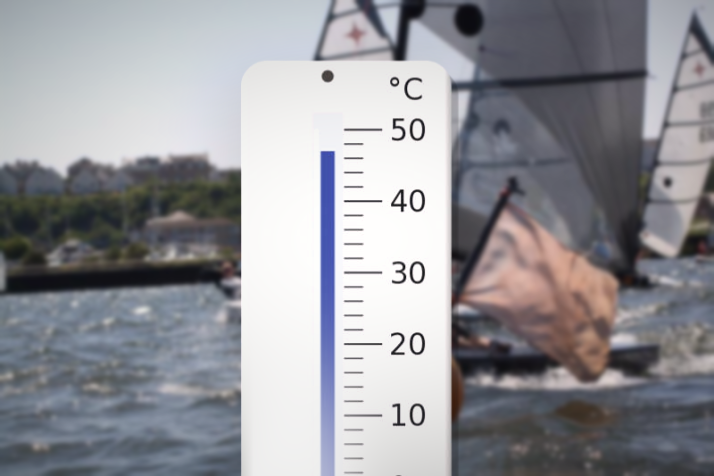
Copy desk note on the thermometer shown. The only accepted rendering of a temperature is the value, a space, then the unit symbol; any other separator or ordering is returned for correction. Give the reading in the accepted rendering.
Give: 47 °C
